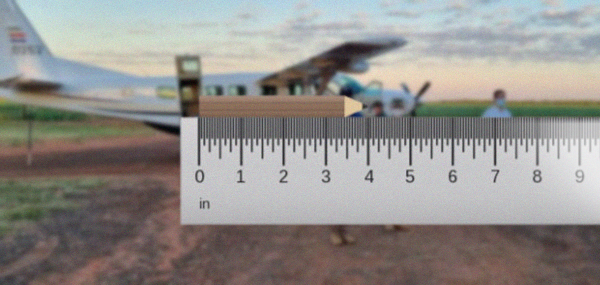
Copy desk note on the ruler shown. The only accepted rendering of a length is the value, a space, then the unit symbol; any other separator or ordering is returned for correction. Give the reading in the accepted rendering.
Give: 4 in
